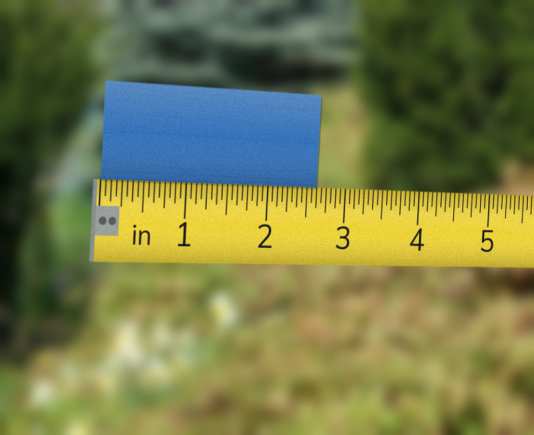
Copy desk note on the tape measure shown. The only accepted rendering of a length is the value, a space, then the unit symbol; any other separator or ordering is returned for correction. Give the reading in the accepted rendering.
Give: 2.625 in
